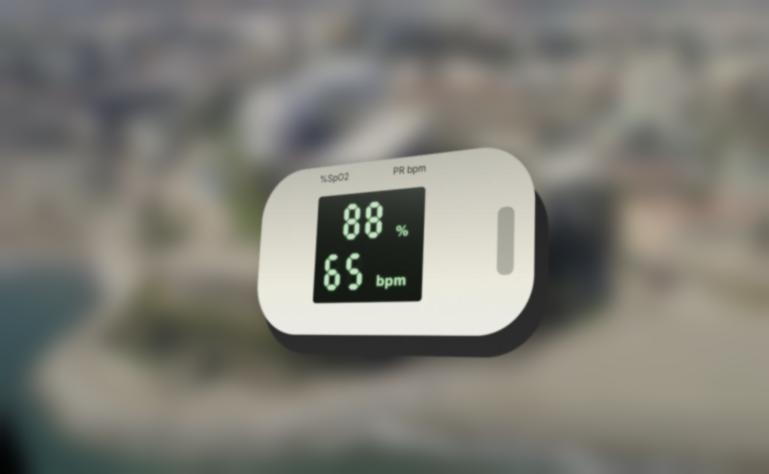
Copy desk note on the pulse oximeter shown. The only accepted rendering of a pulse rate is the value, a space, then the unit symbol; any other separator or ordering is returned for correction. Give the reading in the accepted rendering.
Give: 65 bpm
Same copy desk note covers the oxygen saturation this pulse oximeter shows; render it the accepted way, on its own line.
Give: 88 %
